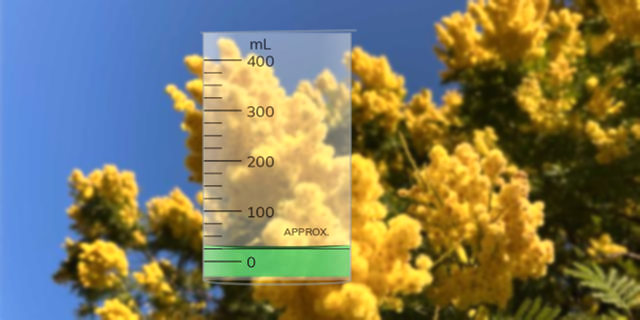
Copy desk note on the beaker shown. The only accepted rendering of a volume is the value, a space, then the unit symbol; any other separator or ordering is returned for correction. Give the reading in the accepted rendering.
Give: 25 mL
